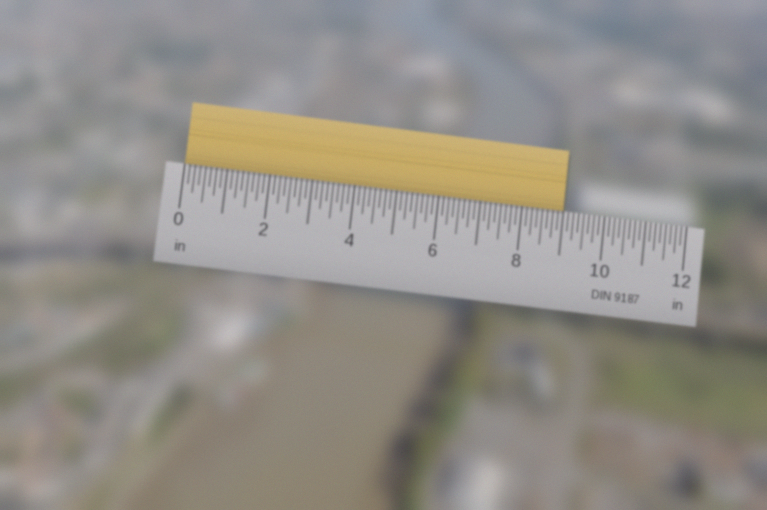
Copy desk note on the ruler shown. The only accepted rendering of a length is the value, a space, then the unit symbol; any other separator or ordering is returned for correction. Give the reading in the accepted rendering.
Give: 9 in
